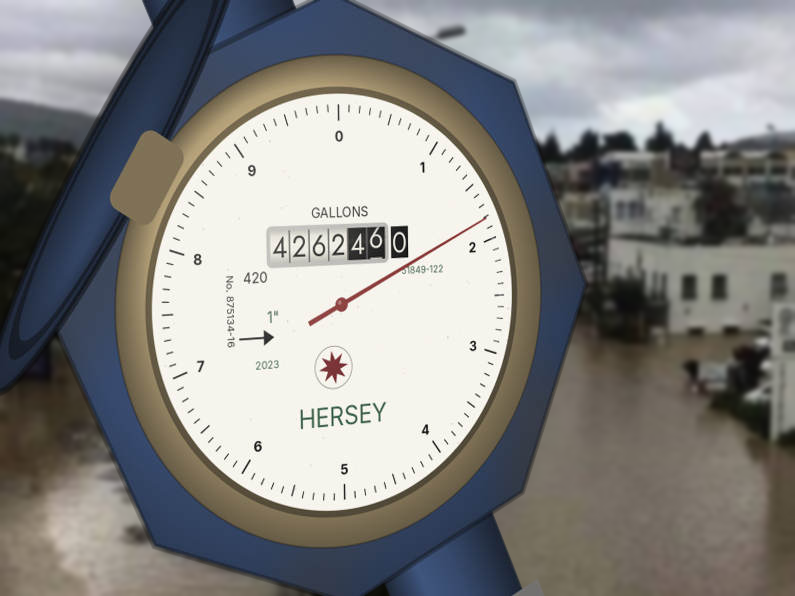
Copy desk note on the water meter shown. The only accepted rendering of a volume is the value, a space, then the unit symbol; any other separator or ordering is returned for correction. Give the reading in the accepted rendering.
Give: 4262461.8 gal
